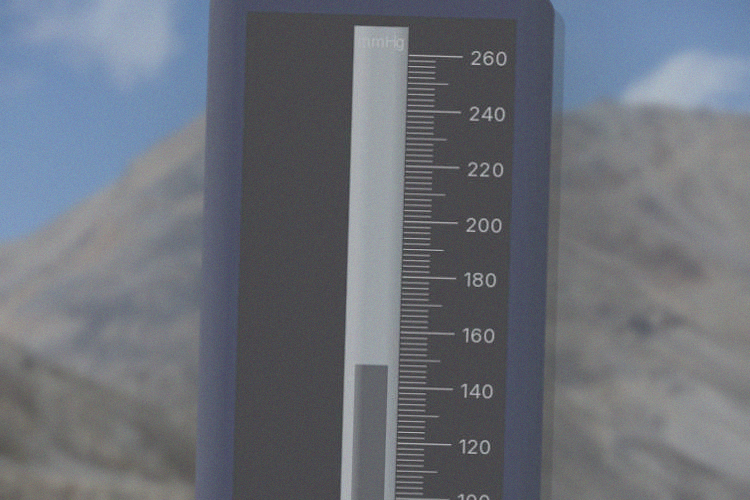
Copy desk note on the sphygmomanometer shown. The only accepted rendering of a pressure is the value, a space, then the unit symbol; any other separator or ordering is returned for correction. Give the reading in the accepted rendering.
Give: 148 mmHg
